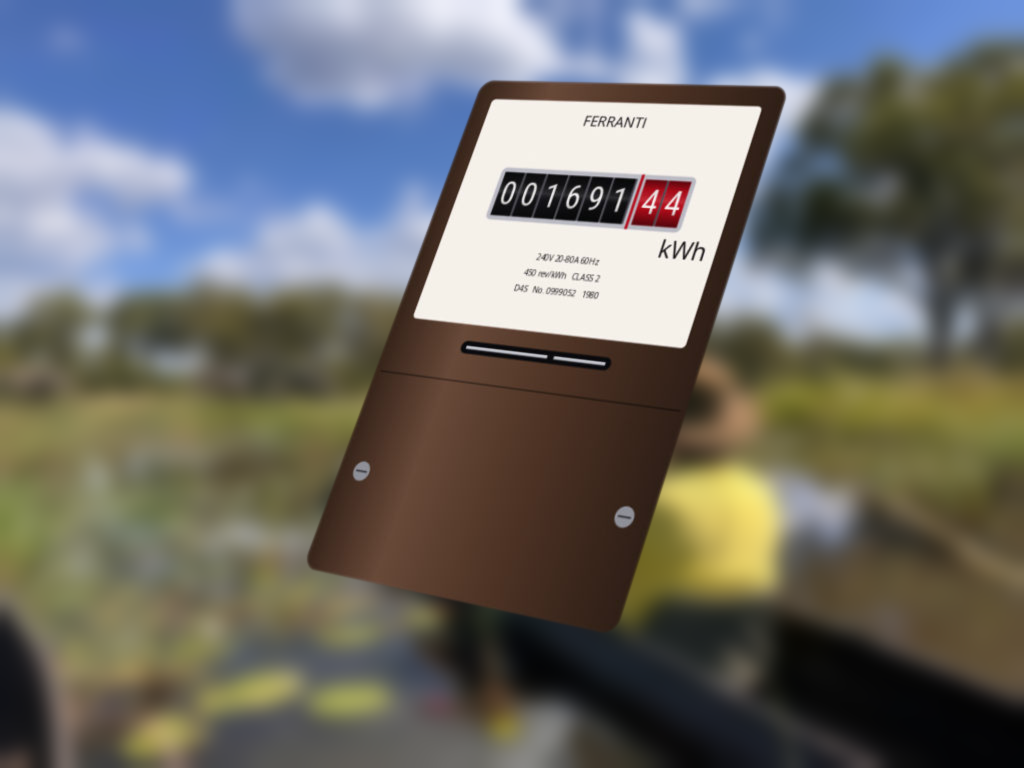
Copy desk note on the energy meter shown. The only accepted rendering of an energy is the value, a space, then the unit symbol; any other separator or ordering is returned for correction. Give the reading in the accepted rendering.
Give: 1691.44 kWh
